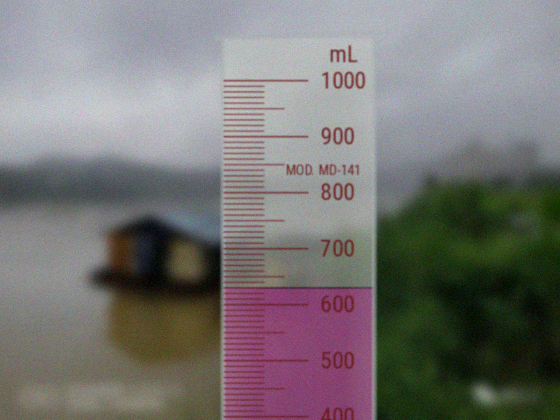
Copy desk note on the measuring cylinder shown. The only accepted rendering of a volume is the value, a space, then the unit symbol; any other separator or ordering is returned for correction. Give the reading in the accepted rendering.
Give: 630 mL
